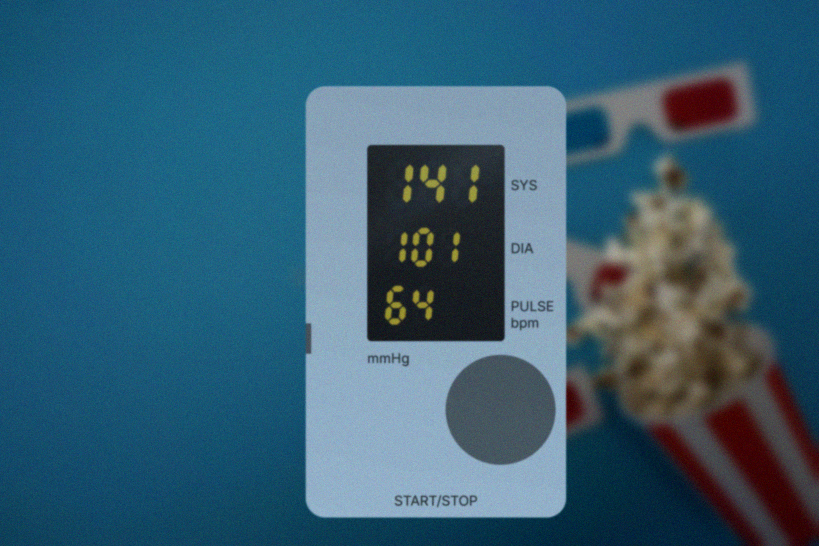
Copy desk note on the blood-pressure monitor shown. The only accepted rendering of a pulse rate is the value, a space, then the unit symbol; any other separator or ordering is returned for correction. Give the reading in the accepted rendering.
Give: 64 bpm
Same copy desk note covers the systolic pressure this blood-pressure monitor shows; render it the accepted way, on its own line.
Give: 141 mmHg
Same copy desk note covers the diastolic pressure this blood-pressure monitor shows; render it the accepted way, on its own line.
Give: 101 mmHg
